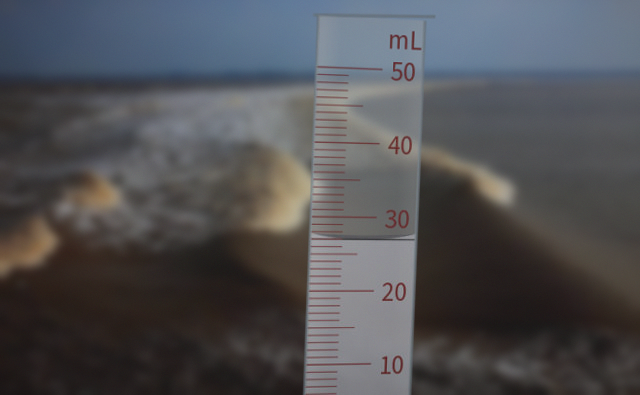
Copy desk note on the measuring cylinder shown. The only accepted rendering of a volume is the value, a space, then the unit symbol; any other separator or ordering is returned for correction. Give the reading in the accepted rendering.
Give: 27 mL
